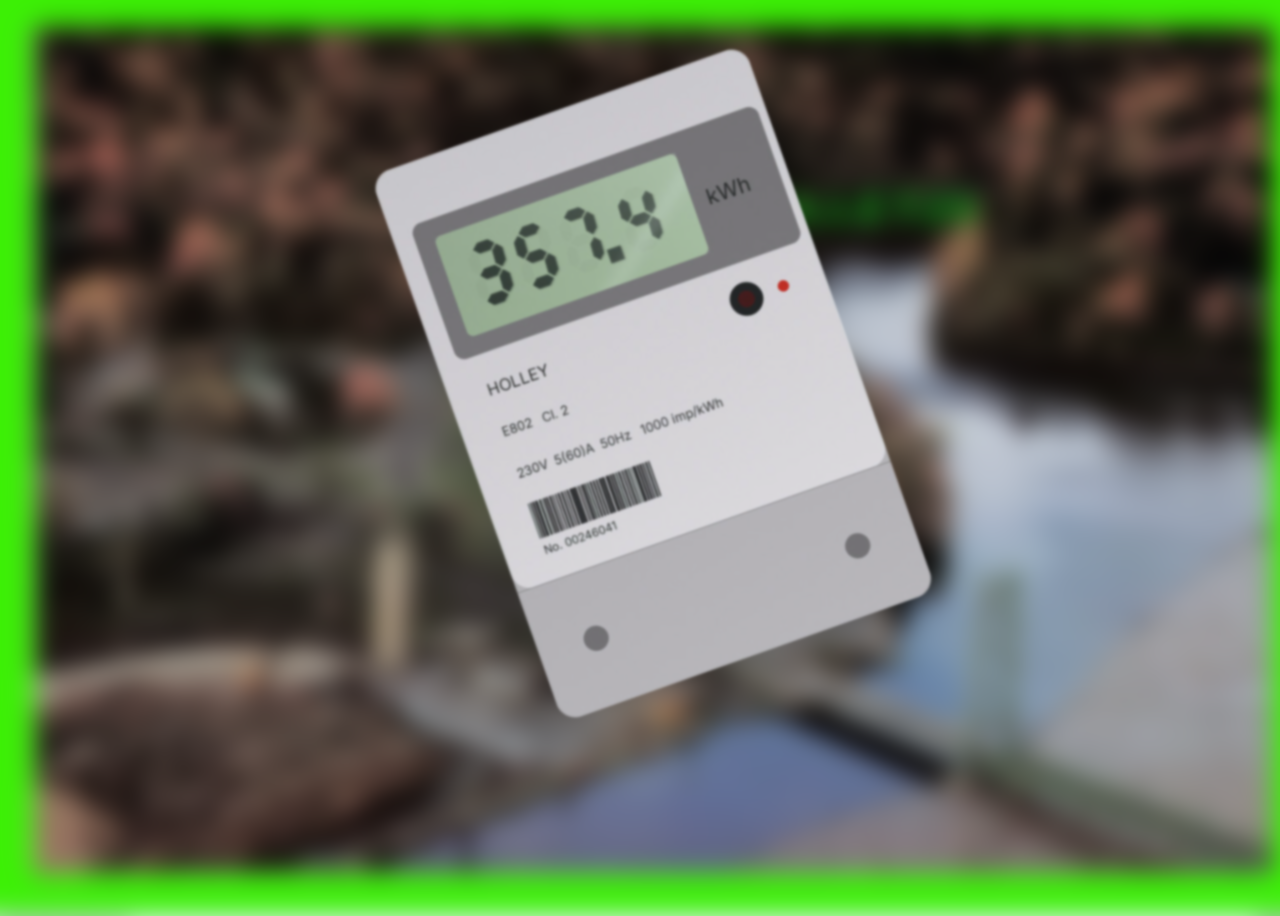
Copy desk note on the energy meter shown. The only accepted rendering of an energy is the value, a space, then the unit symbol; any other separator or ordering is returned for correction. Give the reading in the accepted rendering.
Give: 357.4 kWh
